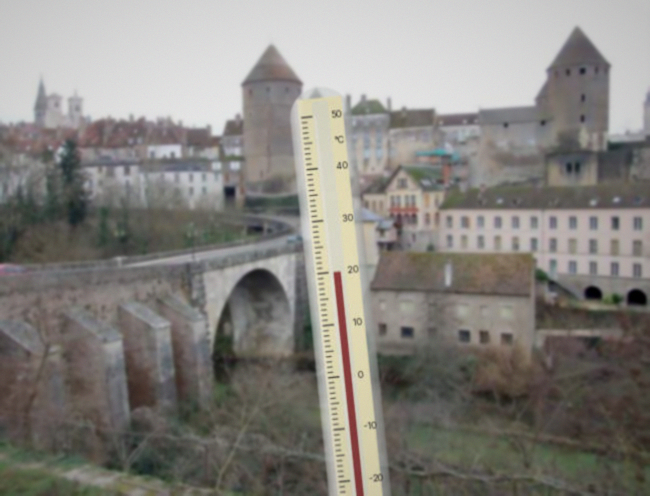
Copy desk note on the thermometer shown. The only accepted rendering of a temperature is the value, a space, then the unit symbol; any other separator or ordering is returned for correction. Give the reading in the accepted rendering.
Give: 20 °C
